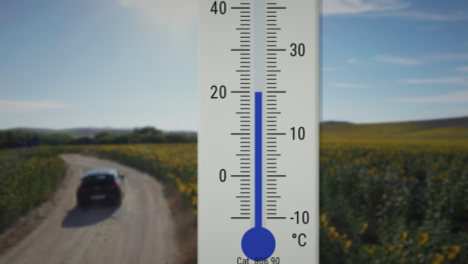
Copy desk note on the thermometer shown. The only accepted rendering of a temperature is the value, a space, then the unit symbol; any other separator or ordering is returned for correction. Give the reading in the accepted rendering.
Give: 20 °C
